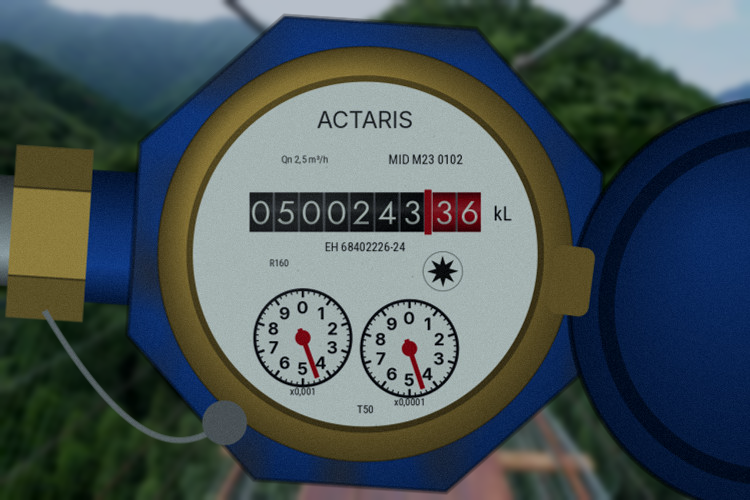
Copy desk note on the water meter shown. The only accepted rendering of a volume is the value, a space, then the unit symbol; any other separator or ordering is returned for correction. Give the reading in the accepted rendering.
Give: 500243.3644 kL
